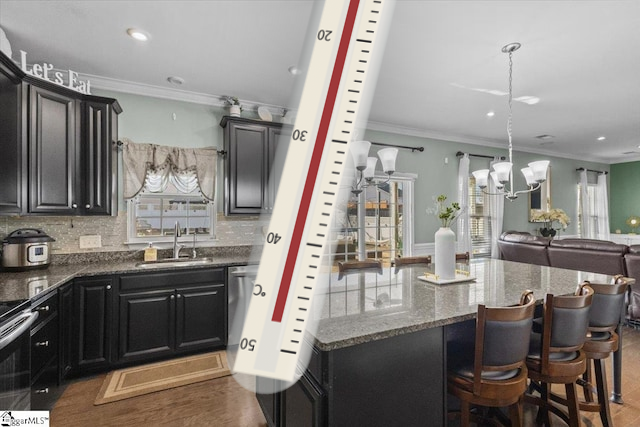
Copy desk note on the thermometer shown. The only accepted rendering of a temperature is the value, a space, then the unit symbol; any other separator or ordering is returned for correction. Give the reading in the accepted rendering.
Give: 47.5 °C
